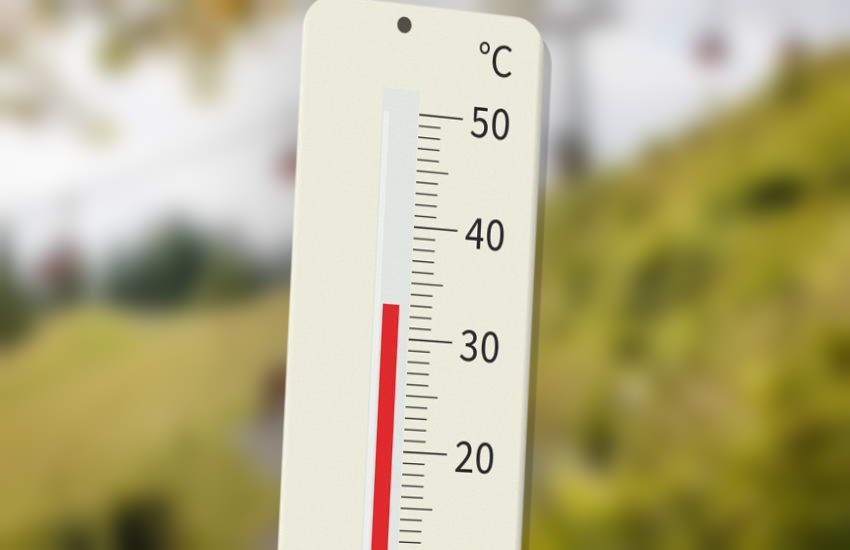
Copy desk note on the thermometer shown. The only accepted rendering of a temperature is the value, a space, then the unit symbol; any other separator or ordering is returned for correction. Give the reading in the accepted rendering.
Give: 33 °C
